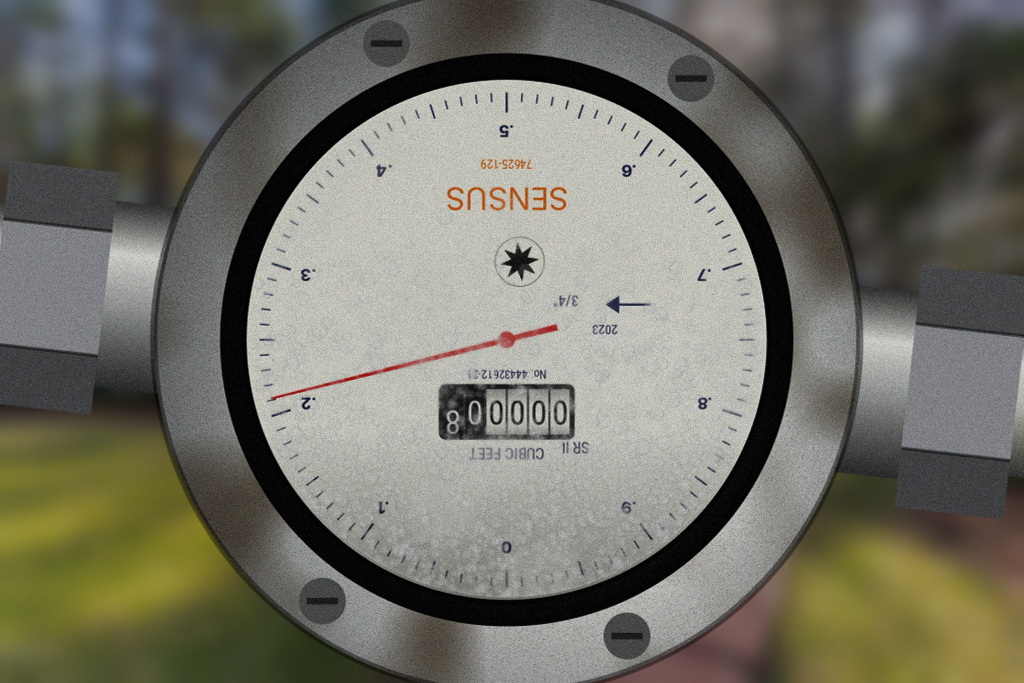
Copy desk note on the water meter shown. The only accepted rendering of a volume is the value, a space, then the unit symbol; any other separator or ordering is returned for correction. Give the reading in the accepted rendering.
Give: 8.21 ft³
